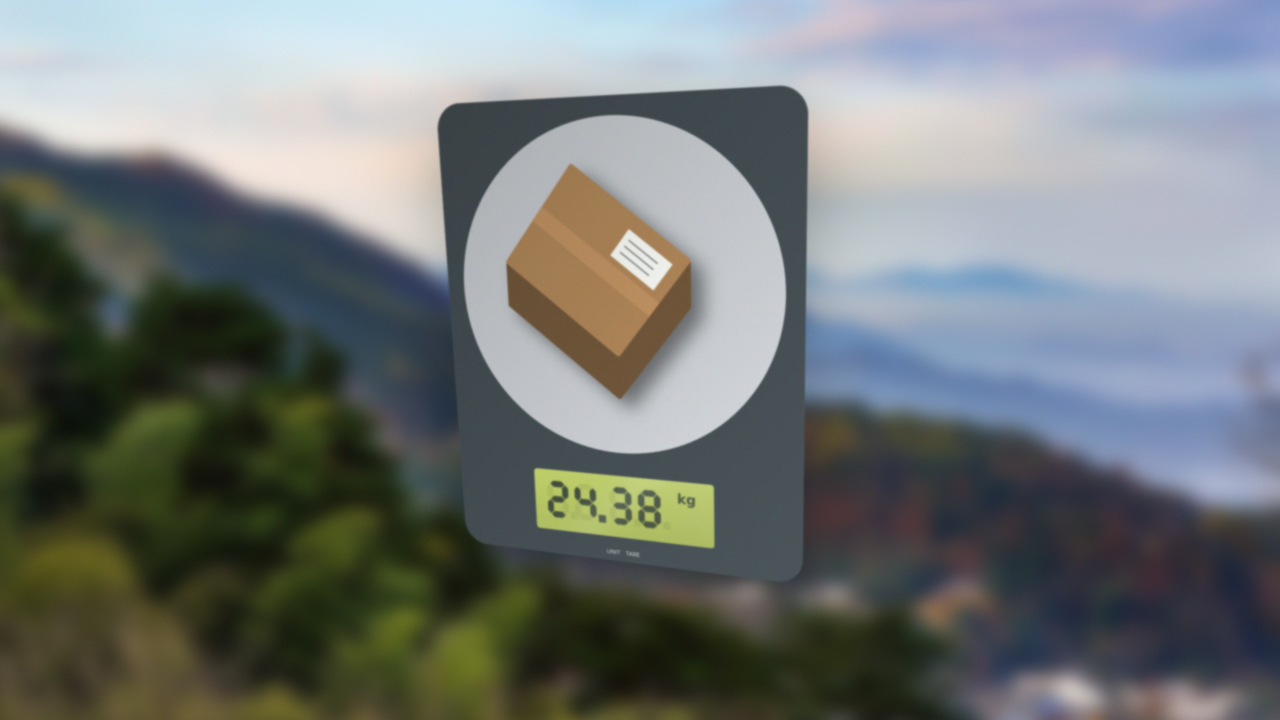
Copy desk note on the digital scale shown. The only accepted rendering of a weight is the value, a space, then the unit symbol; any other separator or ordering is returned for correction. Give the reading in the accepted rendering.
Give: 24.38 kg
